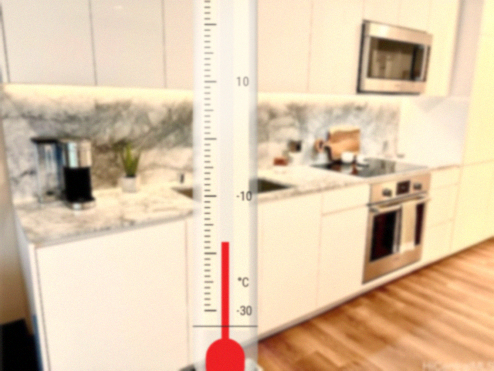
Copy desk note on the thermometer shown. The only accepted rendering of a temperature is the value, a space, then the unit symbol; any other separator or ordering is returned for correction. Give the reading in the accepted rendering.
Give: -18 °C
